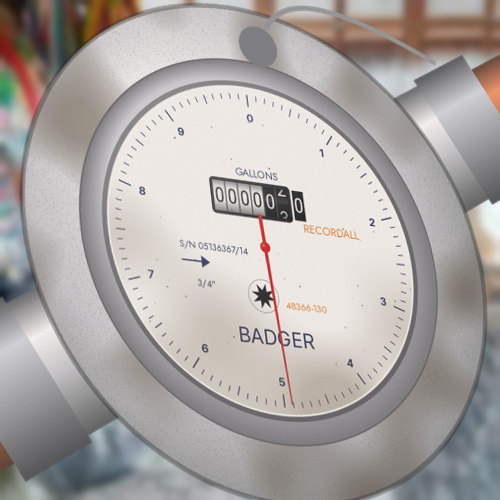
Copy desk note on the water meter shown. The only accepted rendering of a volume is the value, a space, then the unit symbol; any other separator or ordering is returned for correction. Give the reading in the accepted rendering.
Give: 24.9 gal
